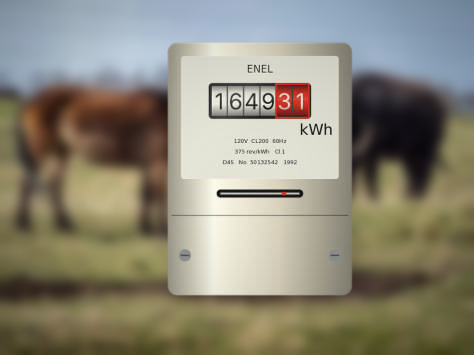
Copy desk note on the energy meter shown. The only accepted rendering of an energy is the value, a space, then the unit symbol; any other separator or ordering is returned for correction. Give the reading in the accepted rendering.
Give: 1649.31 kWh
